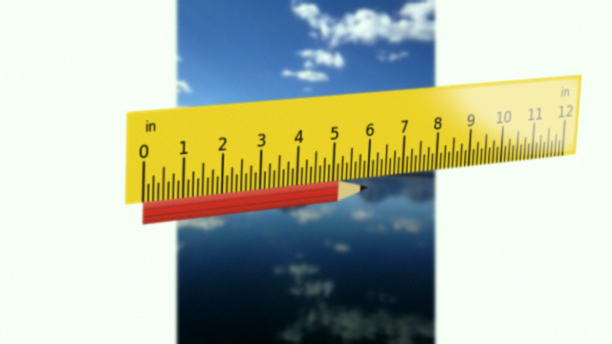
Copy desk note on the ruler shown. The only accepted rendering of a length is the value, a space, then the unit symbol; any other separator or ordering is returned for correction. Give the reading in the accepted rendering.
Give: 6 in
